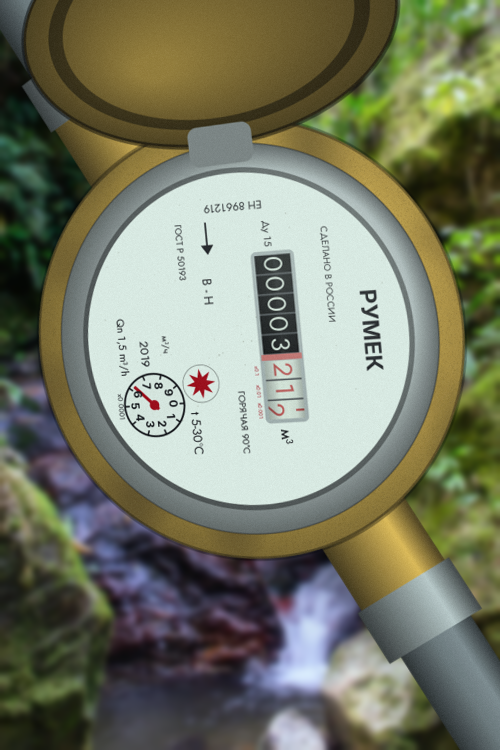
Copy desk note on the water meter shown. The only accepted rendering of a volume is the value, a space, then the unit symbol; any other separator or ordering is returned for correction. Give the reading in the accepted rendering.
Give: 3.2116 m³
